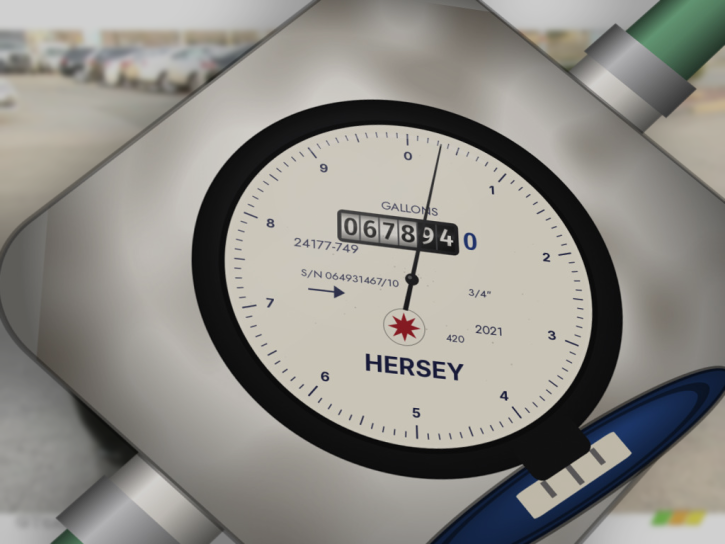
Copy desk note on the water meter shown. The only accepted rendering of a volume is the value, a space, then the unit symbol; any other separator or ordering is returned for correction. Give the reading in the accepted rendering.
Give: 678940.3 gal
